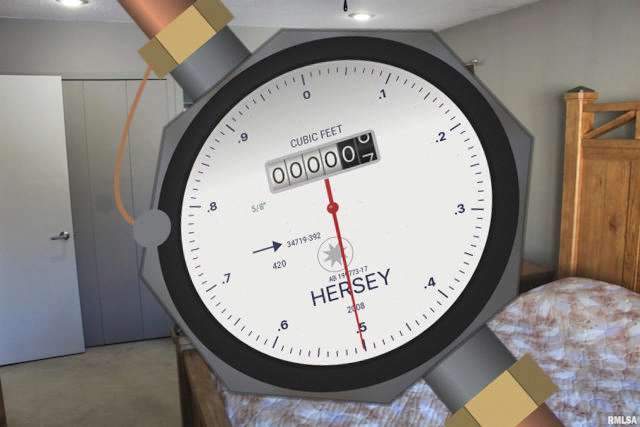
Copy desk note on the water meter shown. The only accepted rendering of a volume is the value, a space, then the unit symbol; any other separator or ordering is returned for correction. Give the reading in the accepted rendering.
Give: 6.50 ft³
